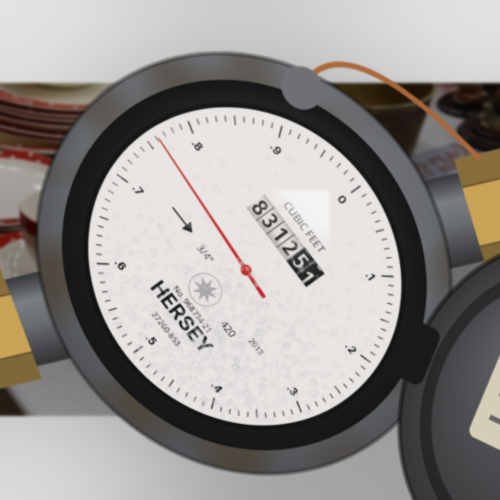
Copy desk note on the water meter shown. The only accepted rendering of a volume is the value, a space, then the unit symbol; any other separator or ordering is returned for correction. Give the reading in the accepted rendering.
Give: 831250.76 ft³
